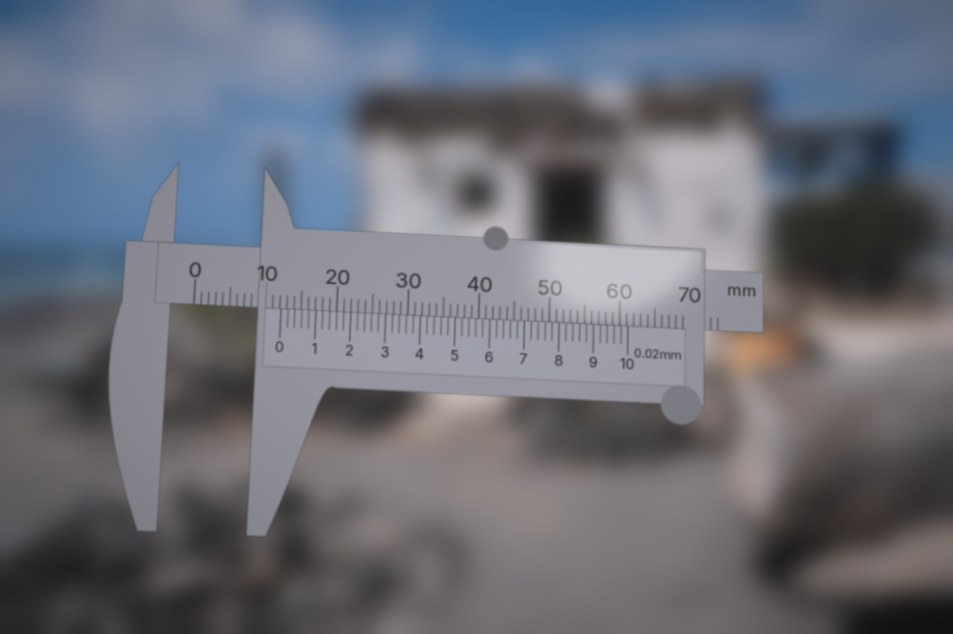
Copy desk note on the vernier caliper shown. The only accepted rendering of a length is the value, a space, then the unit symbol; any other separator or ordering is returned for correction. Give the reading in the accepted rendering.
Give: 12.2 mm
